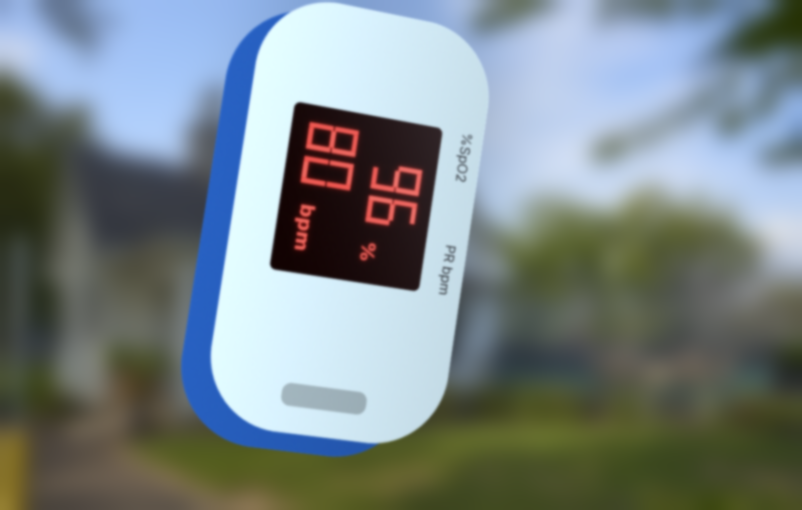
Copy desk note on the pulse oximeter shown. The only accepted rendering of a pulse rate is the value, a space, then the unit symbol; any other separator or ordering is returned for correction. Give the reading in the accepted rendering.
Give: 80 bpm
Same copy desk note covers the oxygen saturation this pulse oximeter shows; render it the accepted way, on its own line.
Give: 96 %
